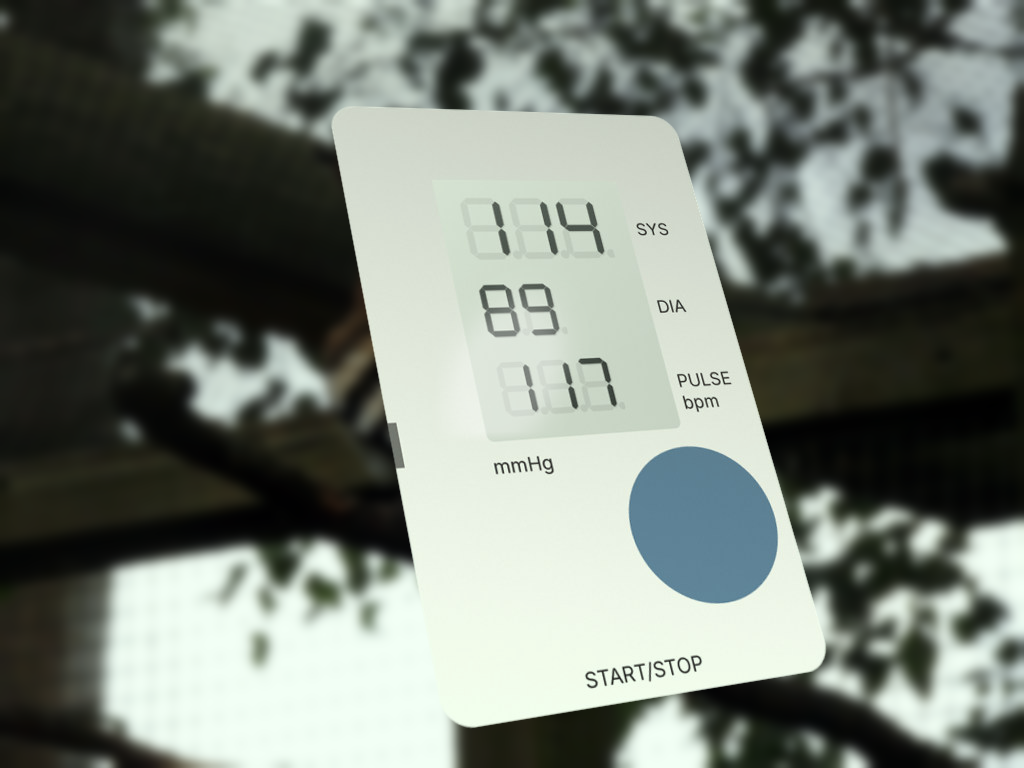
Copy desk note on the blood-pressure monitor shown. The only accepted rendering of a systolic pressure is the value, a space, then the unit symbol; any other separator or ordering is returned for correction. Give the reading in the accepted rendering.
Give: 114 mmHg
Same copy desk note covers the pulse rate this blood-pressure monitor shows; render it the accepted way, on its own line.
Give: 117 bpm
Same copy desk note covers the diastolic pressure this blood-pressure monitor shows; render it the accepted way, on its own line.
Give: 89 mmHg
